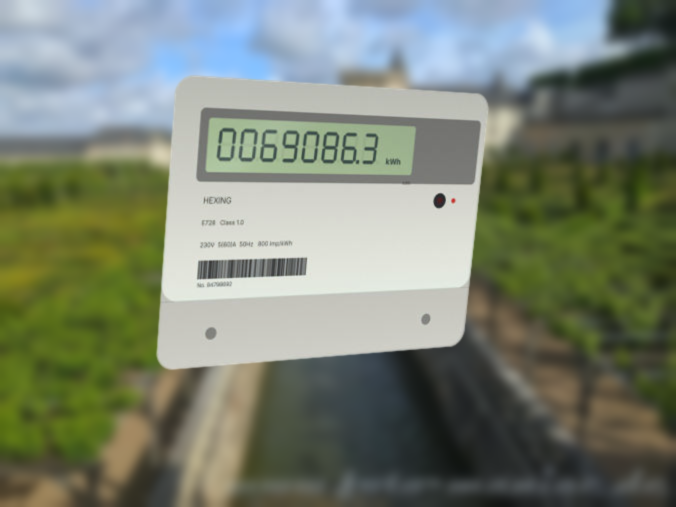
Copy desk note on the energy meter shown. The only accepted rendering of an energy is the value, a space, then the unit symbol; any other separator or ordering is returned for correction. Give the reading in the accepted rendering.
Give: 69086.3 kWh
